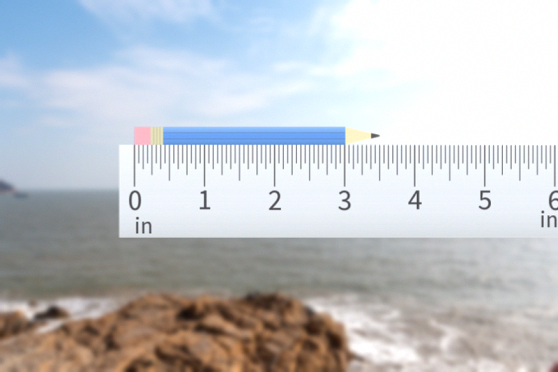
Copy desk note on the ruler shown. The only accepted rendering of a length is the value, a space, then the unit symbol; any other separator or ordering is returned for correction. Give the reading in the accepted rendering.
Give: 3.5 in
